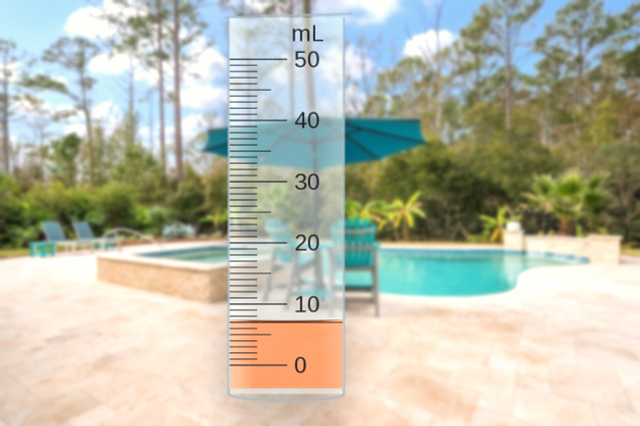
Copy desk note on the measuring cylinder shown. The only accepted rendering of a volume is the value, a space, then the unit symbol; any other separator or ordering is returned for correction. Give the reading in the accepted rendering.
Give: 7 mL
